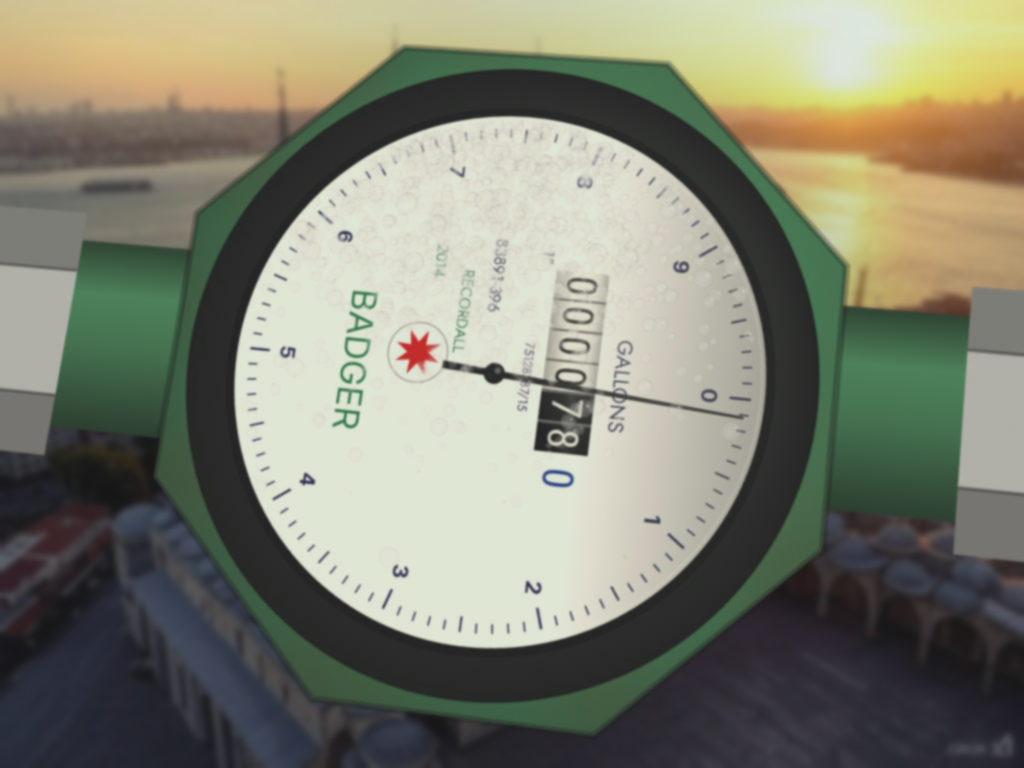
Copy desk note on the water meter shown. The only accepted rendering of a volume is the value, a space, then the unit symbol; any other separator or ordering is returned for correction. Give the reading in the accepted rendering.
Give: 780.1 gal
